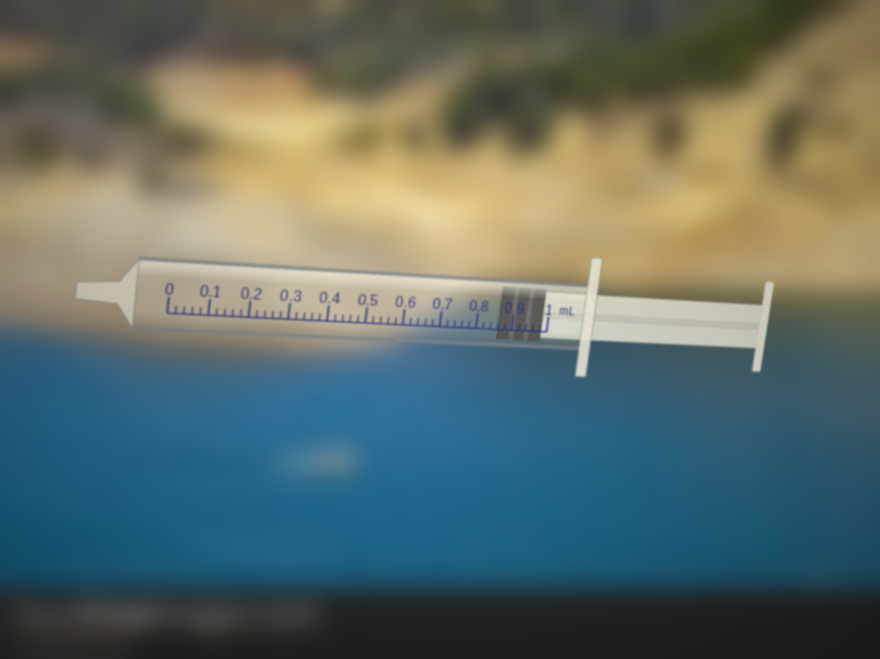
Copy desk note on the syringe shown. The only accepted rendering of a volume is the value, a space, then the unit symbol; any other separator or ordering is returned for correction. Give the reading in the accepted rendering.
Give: 0.86 mL
